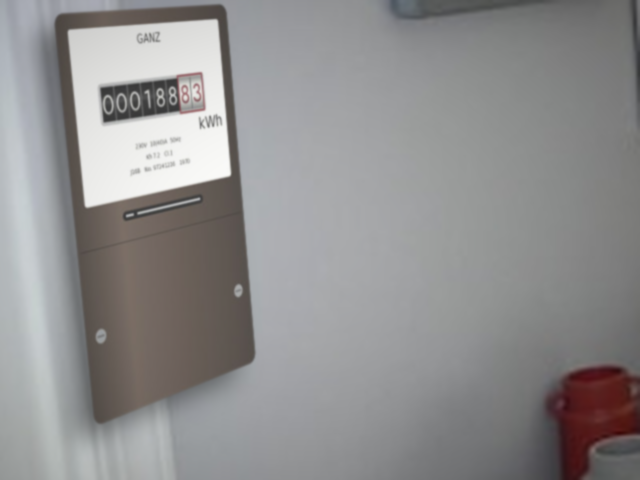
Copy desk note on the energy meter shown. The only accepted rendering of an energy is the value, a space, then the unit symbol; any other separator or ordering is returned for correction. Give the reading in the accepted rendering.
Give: 188.83 kWh
